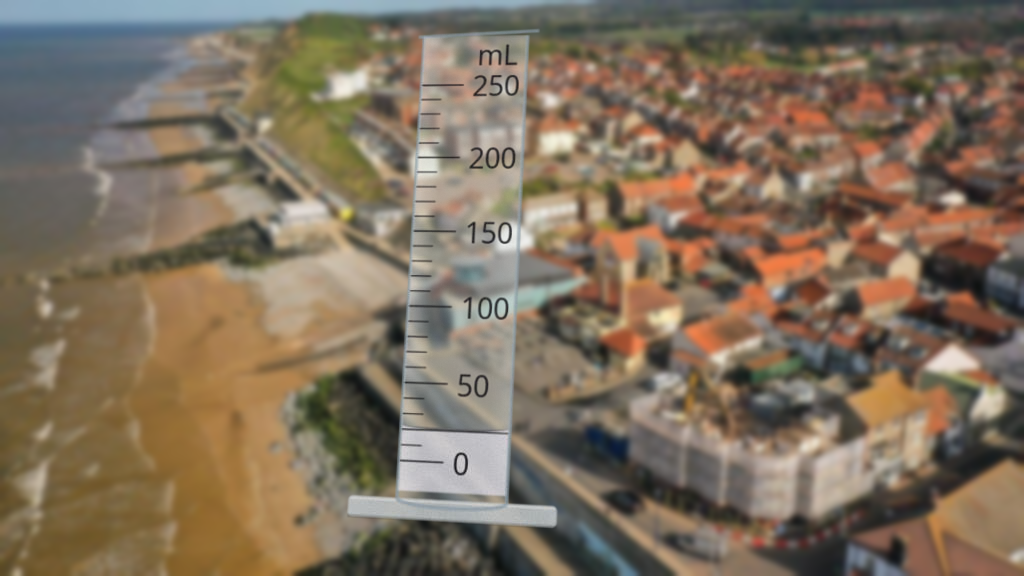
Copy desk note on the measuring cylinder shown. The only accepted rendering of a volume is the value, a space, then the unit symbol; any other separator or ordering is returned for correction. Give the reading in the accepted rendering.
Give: 20 mL
